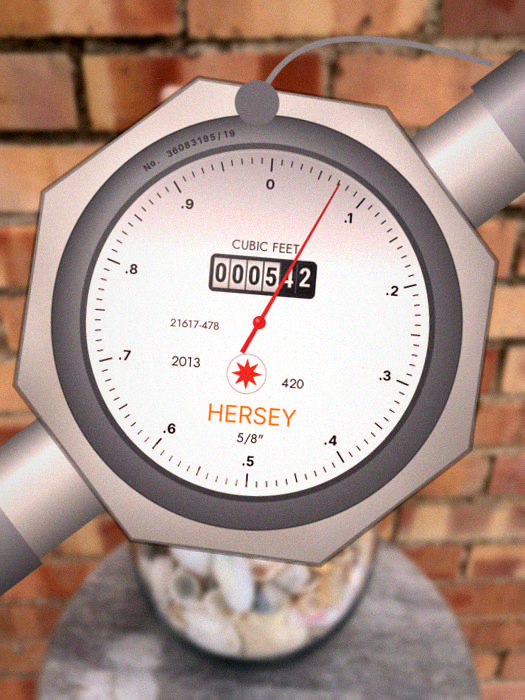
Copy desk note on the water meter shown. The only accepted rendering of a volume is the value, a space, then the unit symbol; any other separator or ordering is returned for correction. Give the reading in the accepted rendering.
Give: 542.07 ft³
